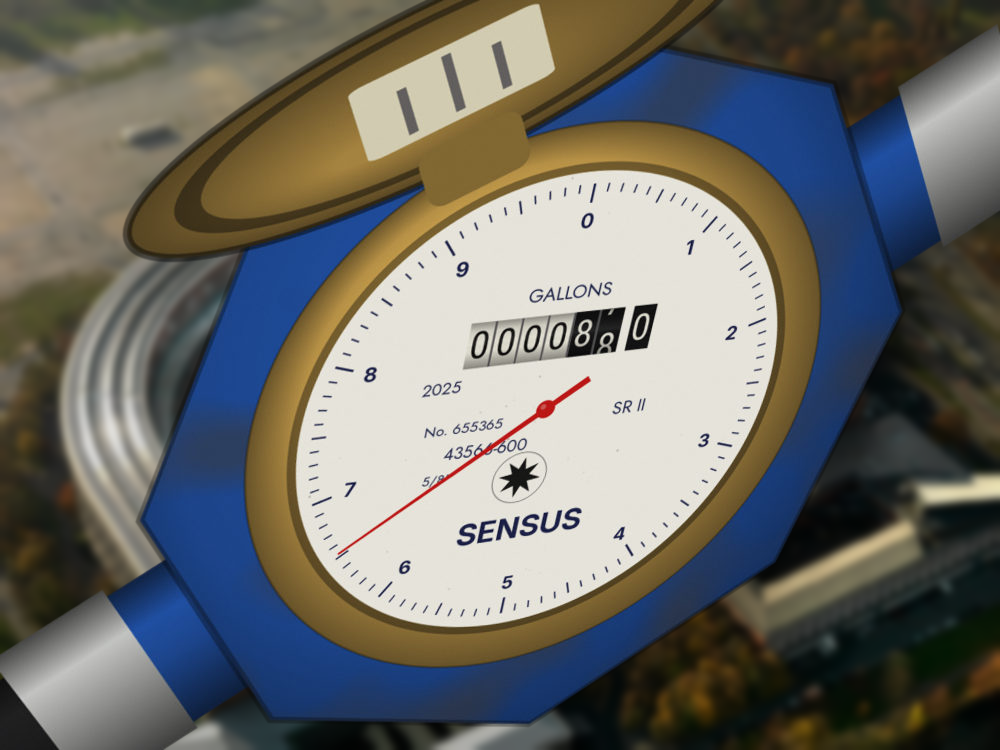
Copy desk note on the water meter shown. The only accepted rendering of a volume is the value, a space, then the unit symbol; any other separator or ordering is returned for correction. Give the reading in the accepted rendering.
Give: 876.5 gal
